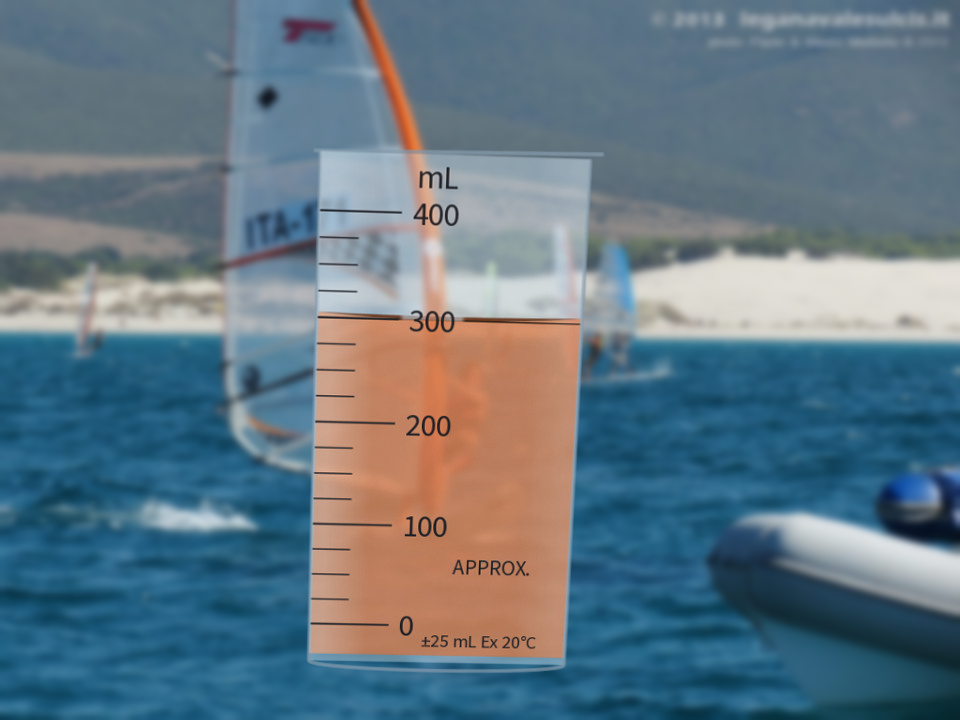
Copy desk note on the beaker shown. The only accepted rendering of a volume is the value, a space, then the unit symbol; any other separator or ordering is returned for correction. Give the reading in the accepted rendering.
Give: 300 mL
